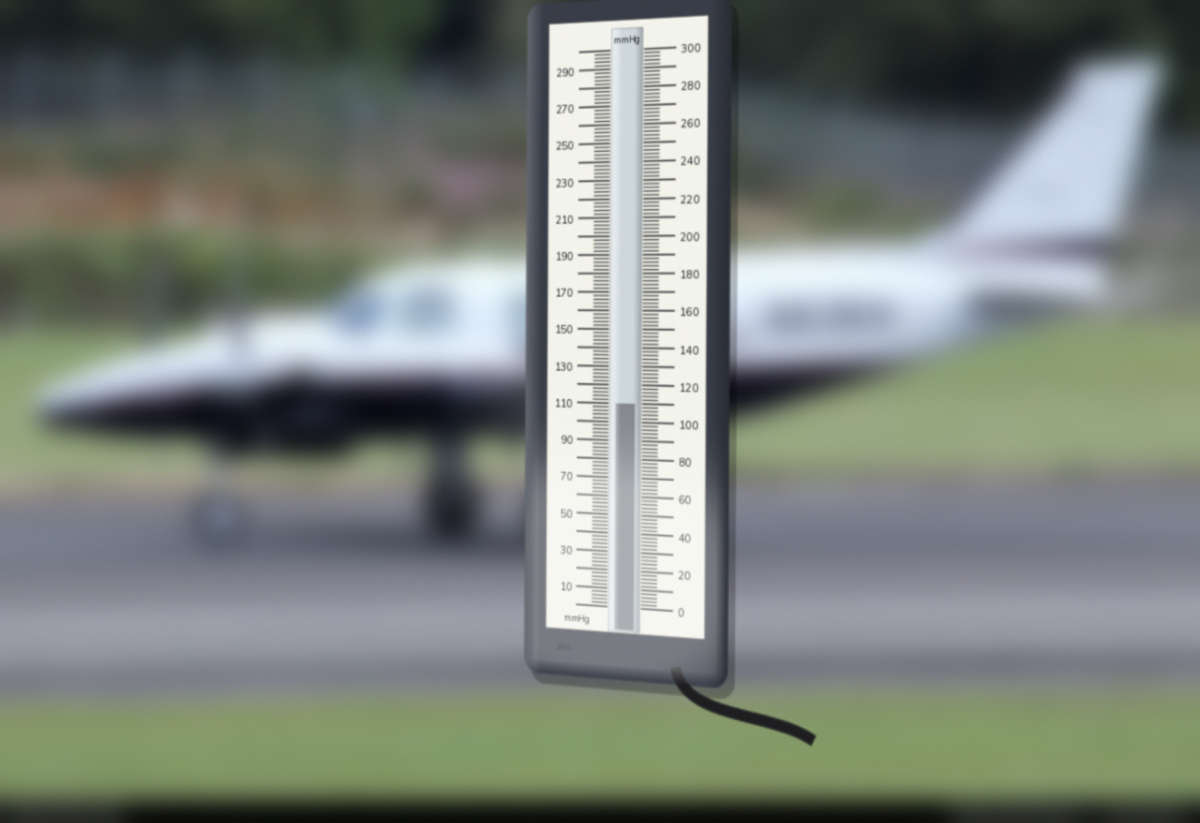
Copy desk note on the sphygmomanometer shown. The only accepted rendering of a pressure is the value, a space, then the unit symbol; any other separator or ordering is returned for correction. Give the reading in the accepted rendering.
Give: 110 mmHg
